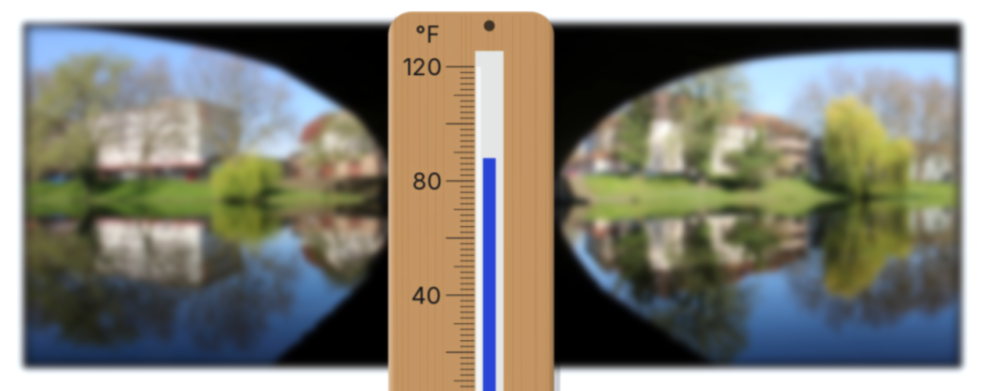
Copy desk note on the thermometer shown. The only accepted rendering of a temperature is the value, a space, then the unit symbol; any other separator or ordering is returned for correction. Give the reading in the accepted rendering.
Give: 88 °F
